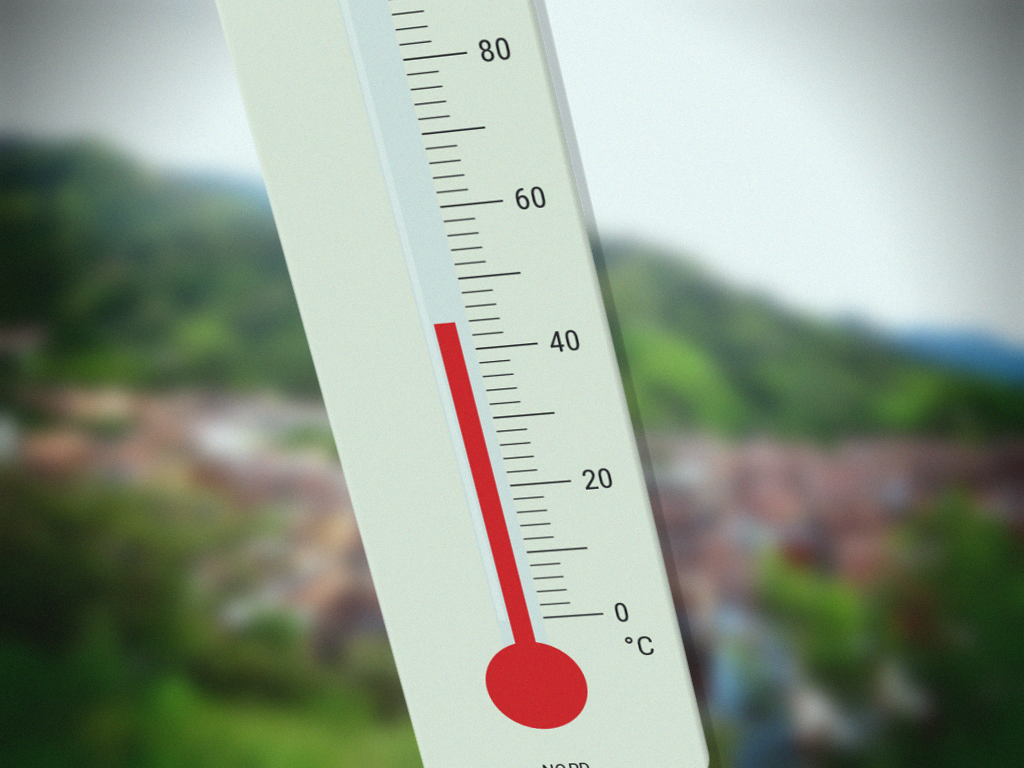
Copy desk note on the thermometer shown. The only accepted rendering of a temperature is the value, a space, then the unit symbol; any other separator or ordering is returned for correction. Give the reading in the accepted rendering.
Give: 44 °C
